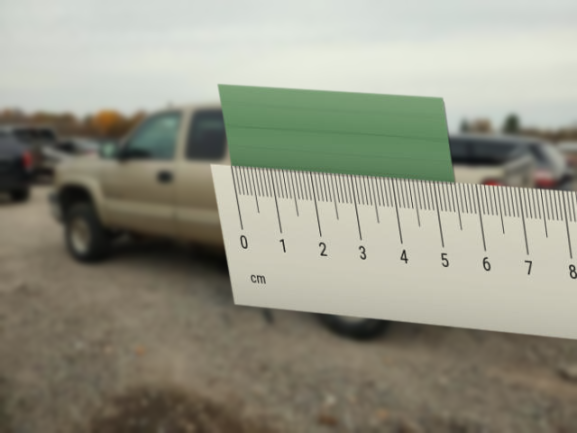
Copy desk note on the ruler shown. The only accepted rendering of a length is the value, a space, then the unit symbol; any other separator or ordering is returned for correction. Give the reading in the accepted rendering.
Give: 5.5 cm
